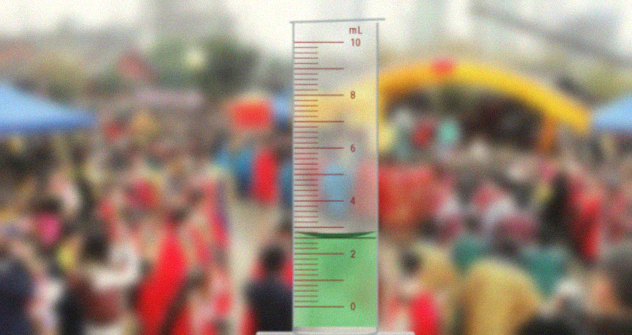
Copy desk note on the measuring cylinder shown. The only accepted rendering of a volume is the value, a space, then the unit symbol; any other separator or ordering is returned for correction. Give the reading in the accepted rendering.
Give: 2.6 mL
